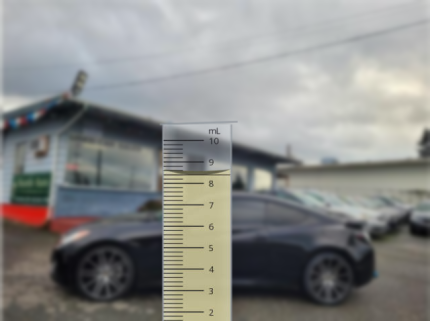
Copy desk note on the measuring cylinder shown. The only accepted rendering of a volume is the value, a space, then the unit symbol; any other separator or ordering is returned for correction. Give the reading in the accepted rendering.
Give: 8.4 mL
